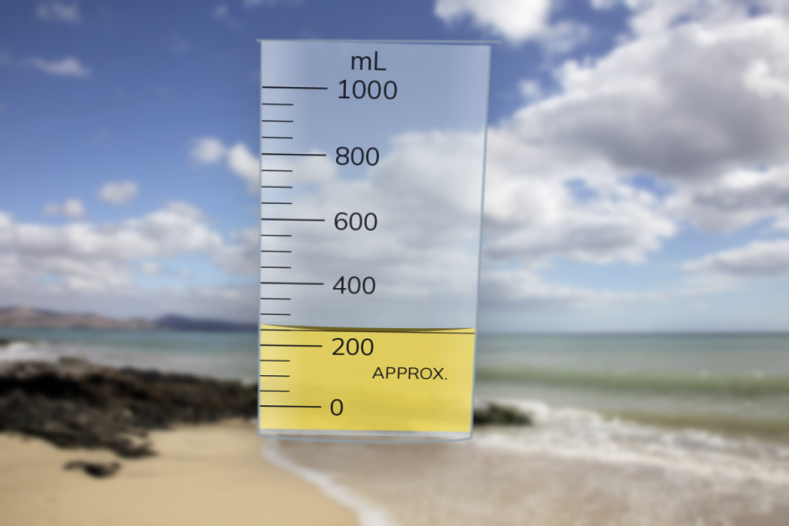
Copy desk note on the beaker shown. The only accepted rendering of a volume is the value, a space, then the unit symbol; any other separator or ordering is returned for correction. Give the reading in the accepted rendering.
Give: 250 mL
